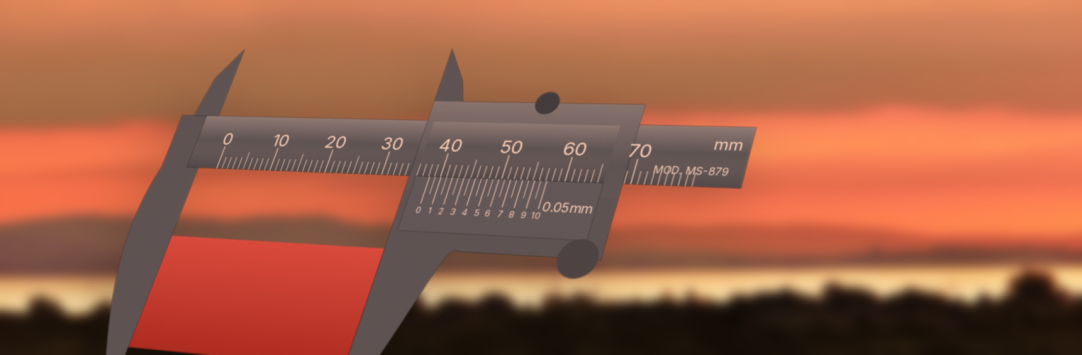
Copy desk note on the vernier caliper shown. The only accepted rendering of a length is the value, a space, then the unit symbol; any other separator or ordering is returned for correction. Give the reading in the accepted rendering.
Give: 38.2 mm
